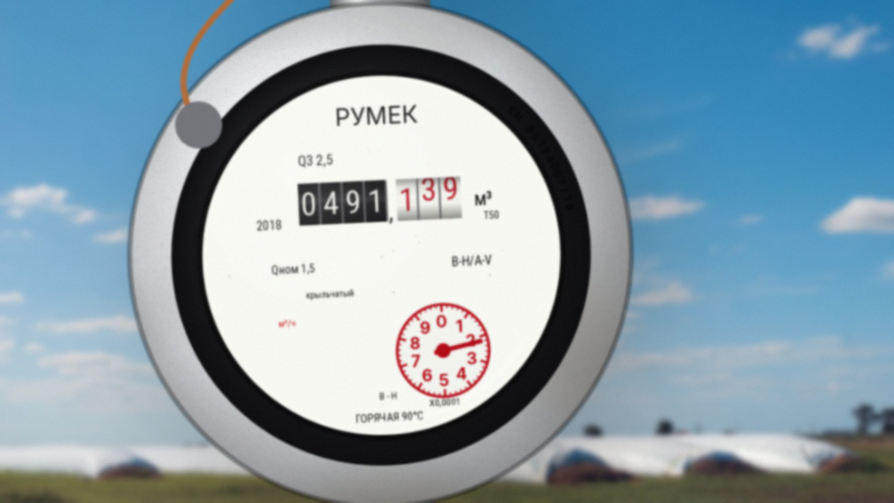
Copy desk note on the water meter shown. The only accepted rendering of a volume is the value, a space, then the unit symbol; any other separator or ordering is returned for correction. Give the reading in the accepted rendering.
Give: 491.1392 m³
